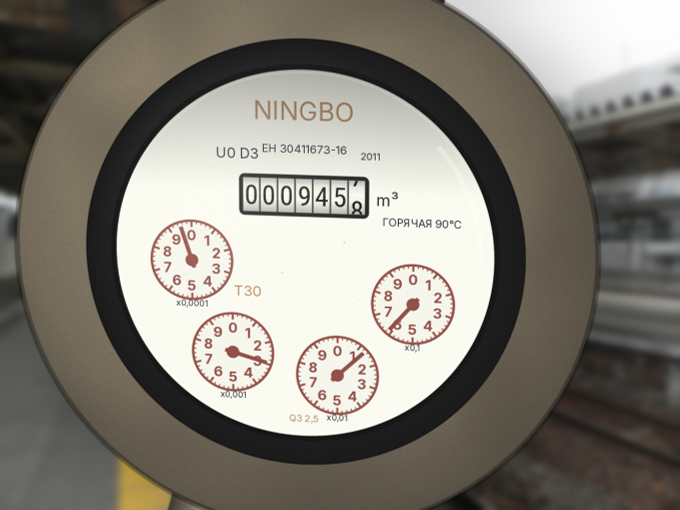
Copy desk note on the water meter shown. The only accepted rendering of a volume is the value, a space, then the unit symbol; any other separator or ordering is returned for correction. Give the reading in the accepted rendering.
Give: 9457.6129 m³
